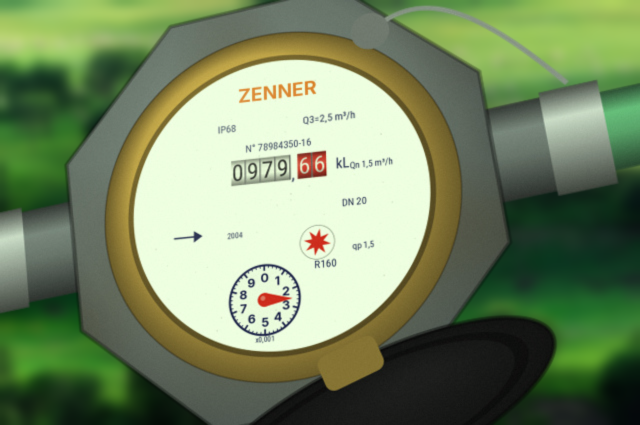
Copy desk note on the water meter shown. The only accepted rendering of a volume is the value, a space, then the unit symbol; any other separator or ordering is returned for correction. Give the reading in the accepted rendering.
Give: 979.662 kL
